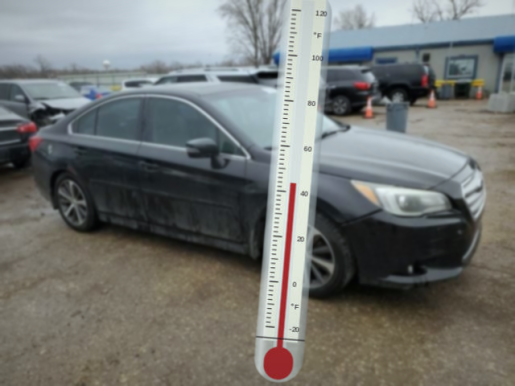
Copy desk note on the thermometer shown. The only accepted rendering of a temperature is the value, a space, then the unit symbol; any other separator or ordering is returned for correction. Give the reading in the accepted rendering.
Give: 44 °F
